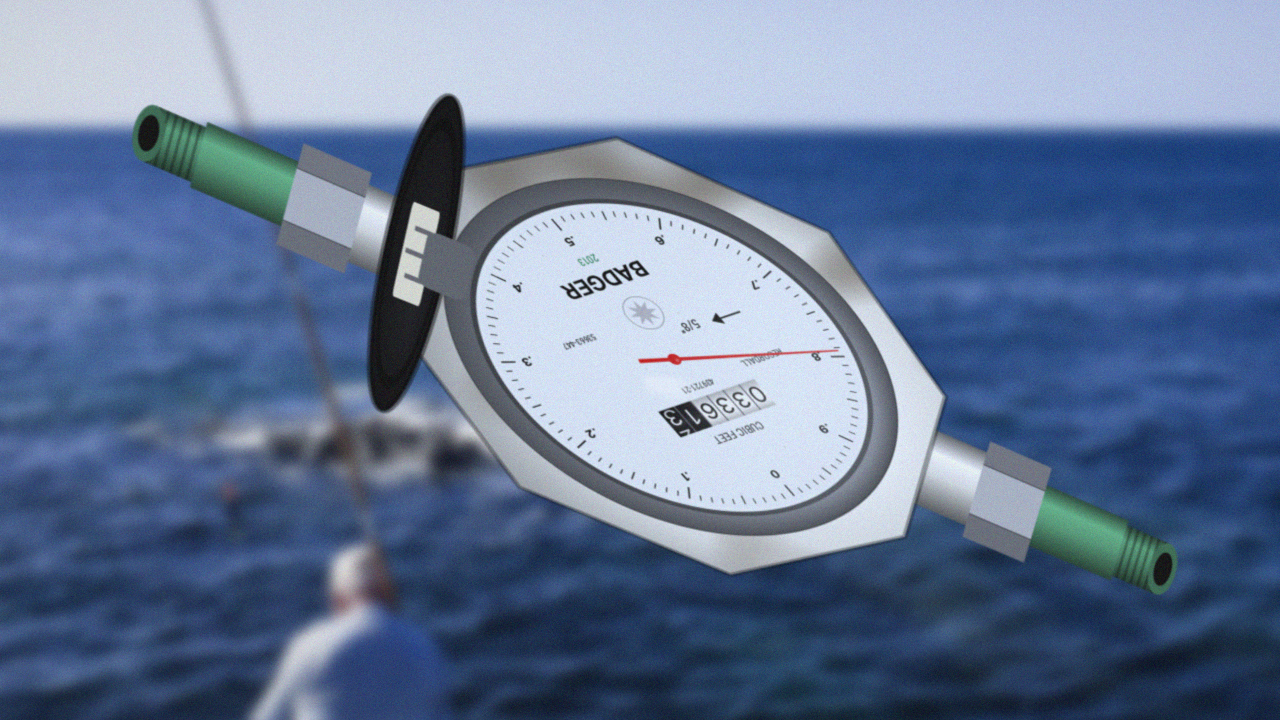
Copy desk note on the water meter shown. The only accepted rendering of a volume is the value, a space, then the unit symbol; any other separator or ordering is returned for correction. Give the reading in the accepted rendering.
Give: 33612.79 ft³
